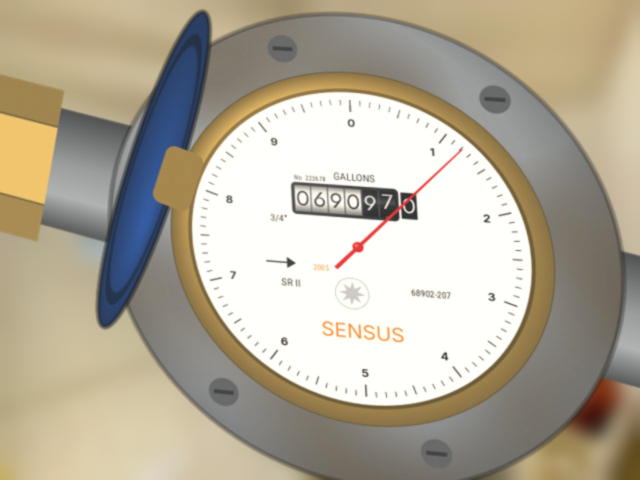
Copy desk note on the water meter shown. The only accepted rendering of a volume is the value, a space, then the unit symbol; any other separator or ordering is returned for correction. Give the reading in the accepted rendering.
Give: 690971.2 gal
